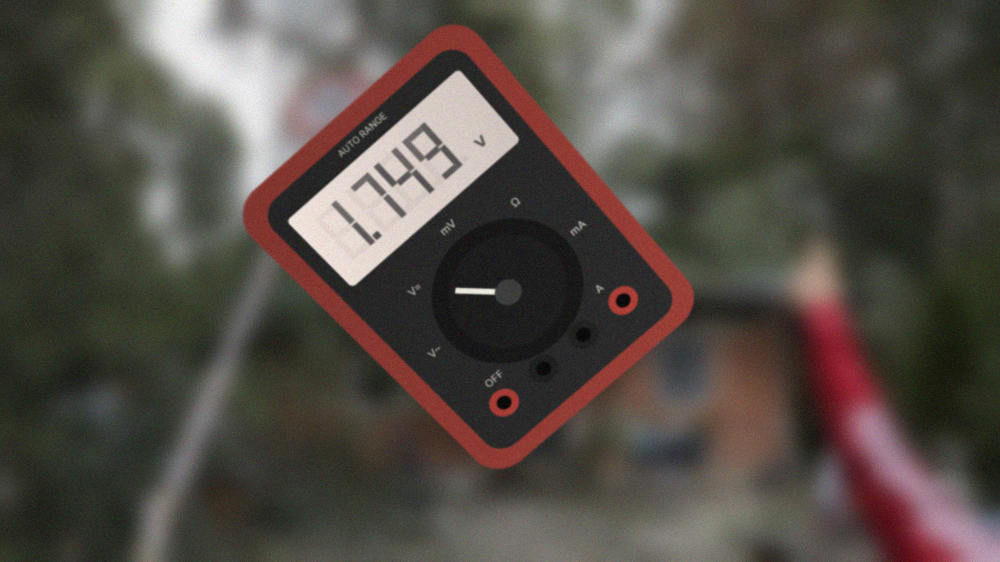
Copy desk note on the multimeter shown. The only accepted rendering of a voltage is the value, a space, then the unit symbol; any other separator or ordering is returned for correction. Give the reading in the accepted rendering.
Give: 1.749 V
